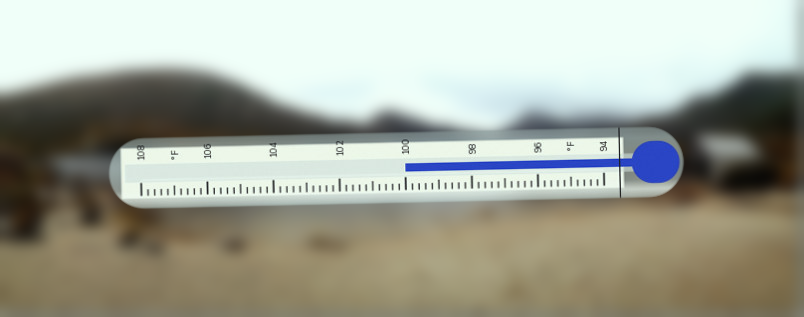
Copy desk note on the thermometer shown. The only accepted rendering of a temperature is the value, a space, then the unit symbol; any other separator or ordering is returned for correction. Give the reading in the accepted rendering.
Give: 100 °F
